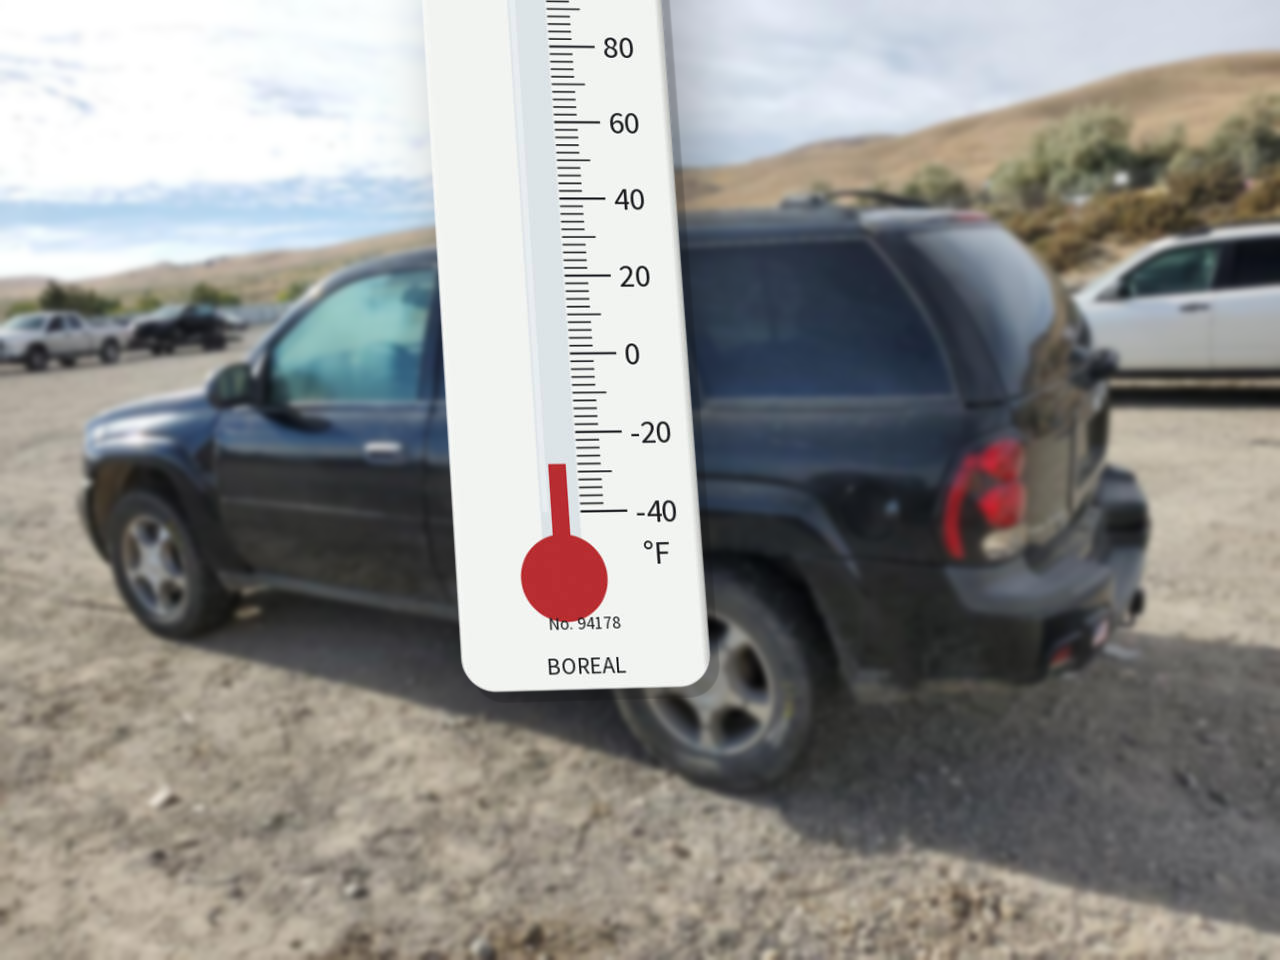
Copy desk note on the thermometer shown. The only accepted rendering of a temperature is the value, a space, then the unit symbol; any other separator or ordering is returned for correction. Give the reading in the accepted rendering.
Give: -28 °F
